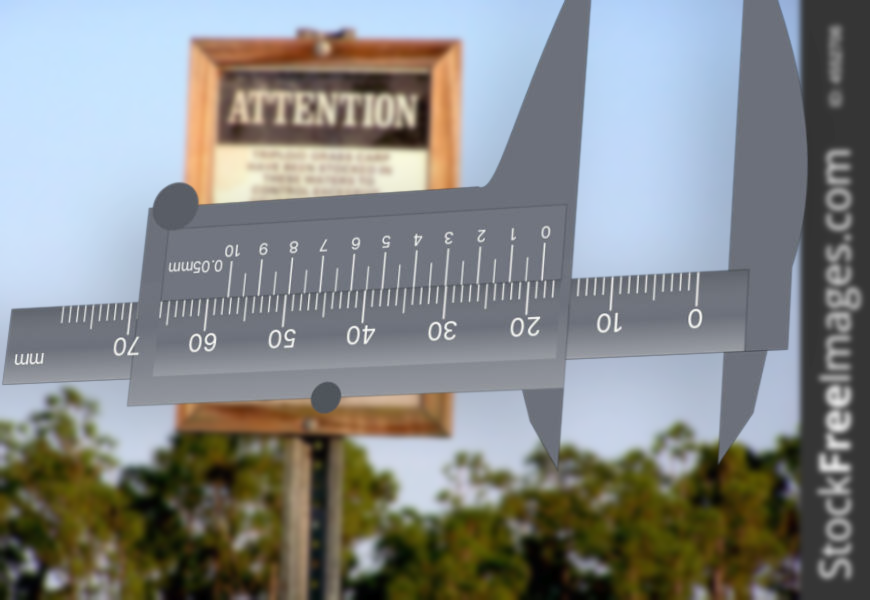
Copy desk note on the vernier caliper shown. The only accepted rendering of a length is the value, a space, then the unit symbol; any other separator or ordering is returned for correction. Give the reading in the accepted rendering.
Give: 18.4 mm
